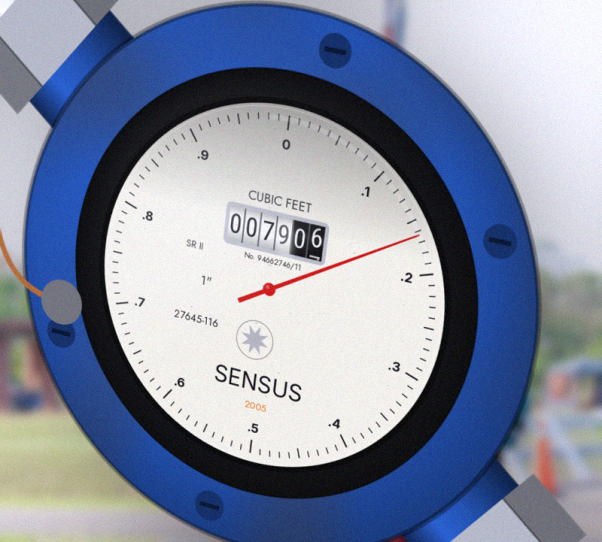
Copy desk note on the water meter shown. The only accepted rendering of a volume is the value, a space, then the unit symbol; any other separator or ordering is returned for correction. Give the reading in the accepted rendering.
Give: 7906.16 ft³
